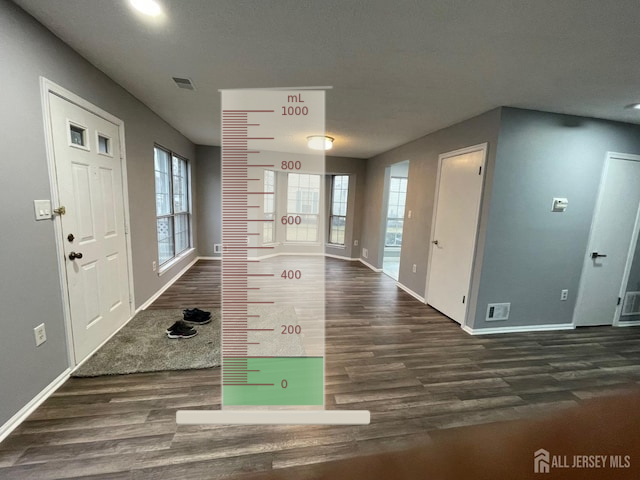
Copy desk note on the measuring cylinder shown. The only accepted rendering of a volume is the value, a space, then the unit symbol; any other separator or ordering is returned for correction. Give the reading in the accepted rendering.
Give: 100 mL
